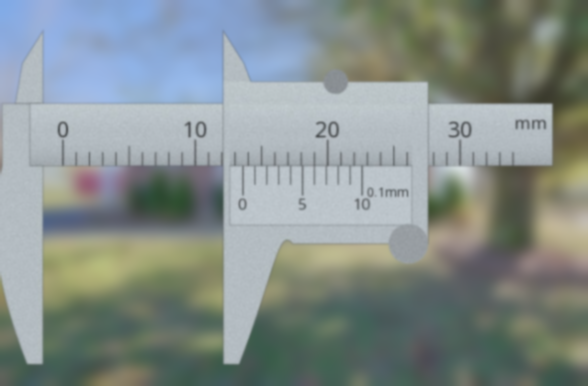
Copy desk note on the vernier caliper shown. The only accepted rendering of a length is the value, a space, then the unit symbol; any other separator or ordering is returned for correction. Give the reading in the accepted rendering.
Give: 13.6 mm
